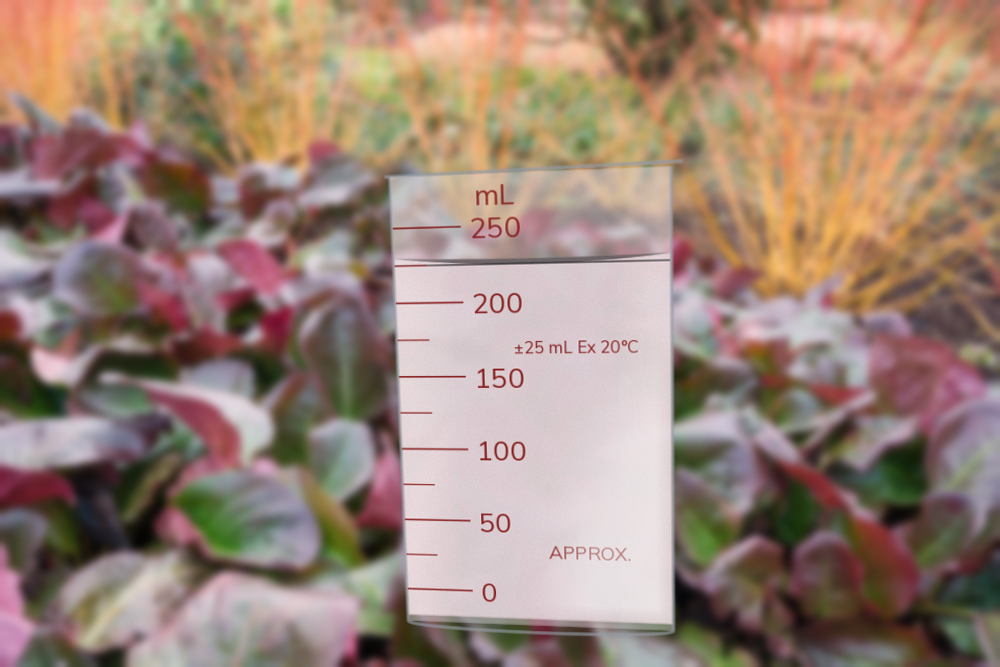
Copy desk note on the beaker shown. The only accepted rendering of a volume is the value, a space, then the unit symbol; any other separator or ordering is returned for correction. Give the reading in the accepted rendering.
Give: 225 mL
